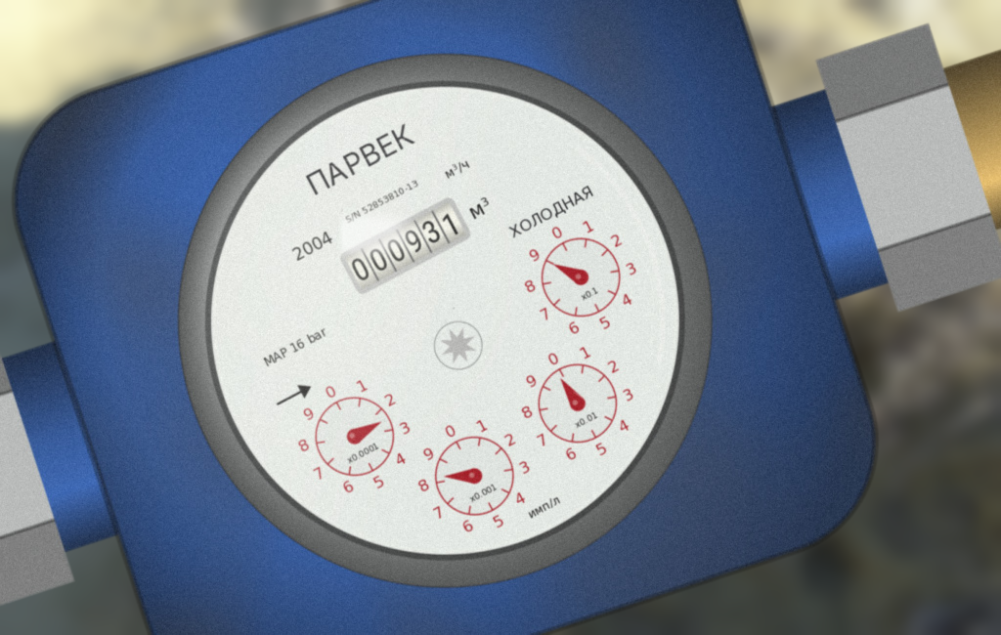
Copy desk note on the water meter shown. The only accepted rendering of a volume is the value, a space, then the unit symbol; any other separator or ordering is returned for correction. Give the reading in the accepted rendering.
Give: 930.8982 m³
